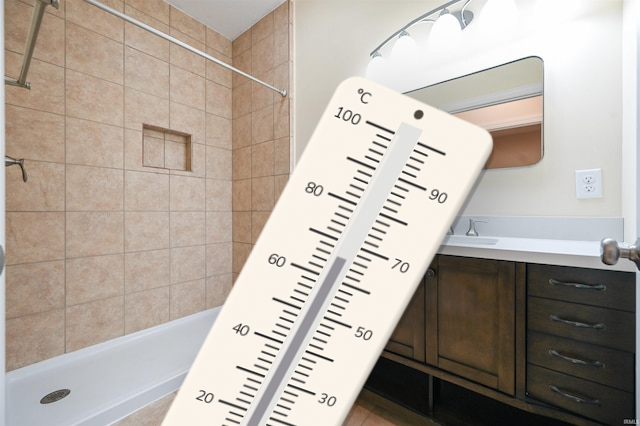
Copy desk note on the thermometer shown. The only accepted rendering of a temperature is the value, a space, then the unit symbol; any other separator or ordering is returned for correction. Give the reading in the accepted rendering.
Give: 66 °C
